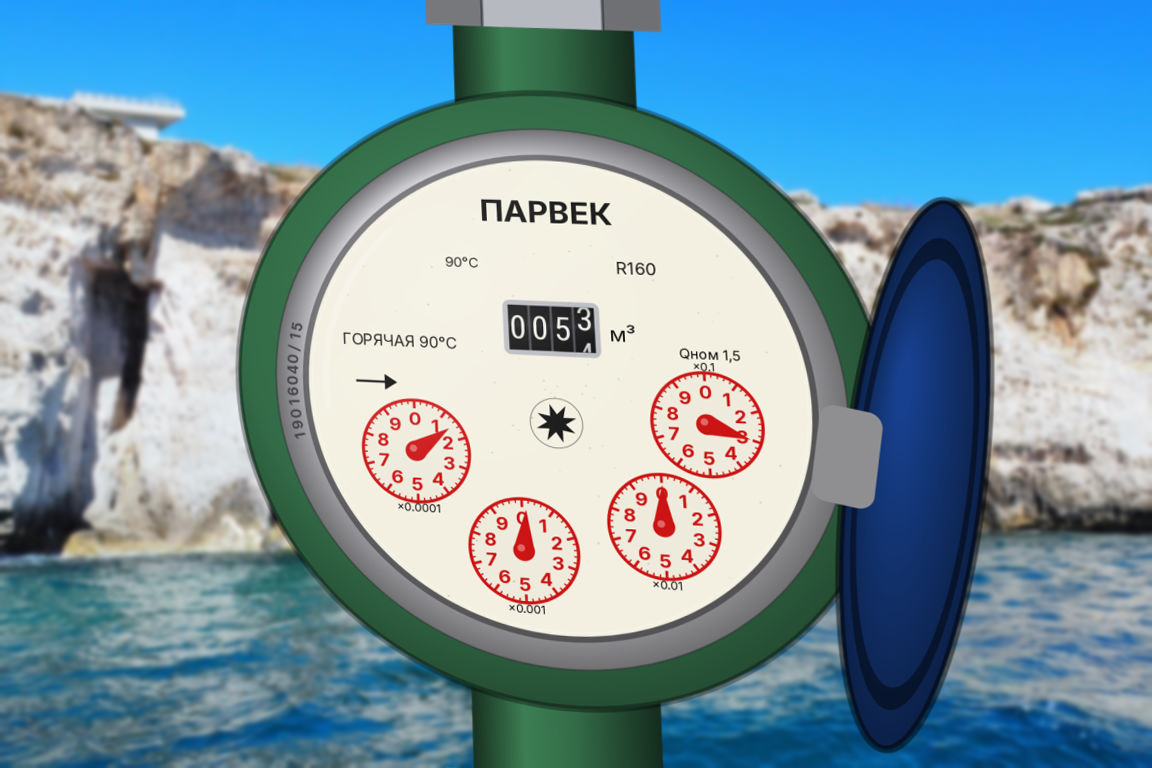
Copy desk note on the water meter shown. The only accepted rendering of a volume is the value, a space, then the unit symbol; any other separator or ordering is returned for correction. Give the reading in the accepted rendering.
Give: 53.3001 m³
